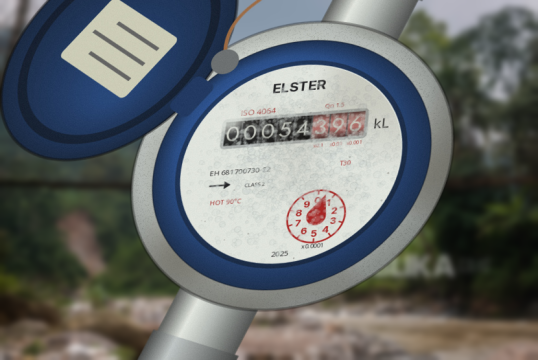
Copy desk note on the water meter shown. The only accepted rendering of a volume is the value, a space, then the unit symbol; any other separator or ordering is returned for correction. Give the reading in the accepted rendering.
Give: 54.3960 kL
